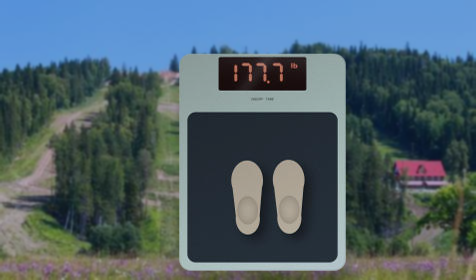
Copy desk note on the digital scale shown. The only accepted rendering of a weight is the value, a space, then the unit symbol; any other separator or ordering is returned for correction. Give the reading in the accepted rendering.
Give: 177.7 lb
